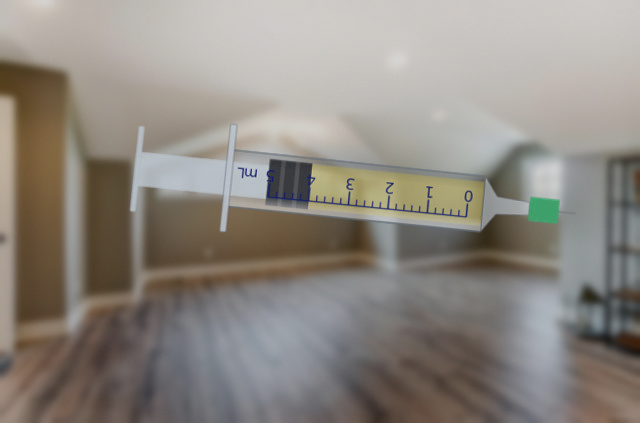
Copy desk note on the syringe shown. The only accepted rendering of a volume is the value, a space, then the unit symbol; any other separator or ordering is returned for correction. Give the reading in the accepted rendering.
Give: 4 mL
